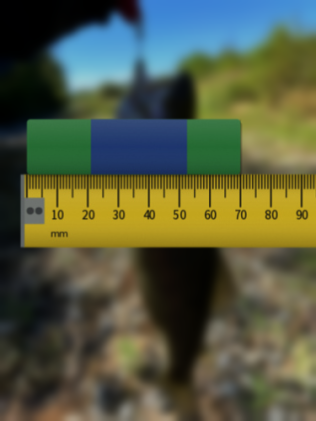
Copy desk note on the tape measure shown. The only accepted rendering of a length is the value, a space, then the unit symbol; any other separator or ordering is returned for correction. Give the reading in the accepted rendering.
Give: 70 mm
